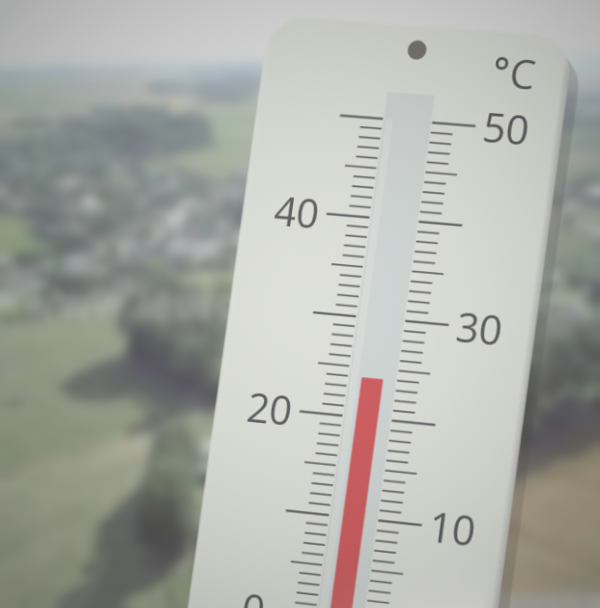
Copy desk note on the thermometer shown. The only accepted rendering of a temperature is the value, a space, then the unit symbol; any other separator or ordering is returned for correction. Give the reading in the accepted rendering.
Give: 24 °C
